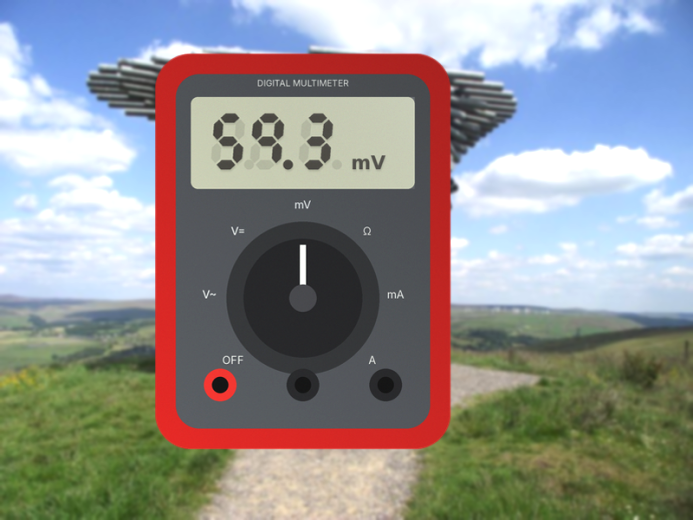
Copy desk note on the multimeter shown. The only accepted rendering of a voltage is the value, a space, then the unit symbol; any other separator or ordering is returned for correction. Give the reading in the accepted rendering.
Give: 59.3 mV
